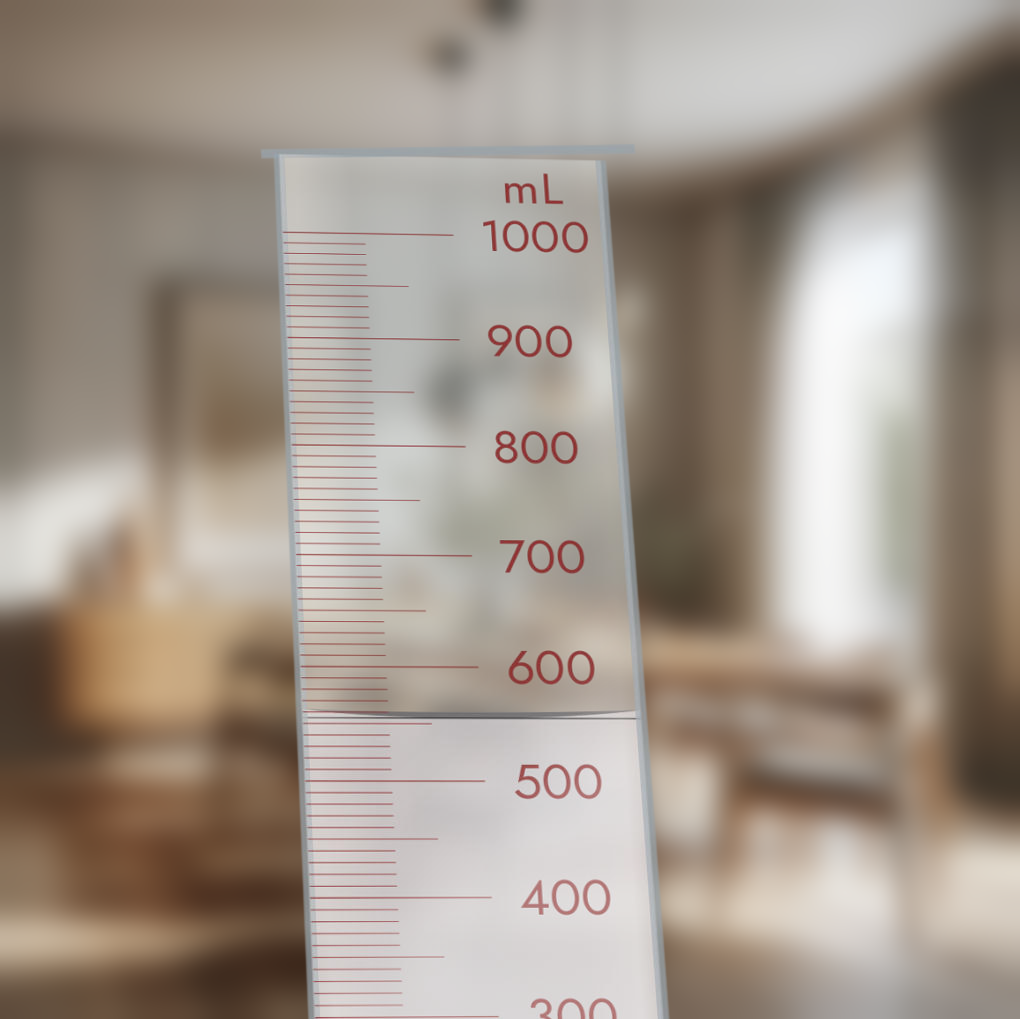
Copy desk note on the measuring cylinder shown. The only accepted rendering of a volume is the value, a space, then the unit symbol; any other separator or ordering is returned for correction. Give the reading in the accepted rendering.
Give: 555 mL
